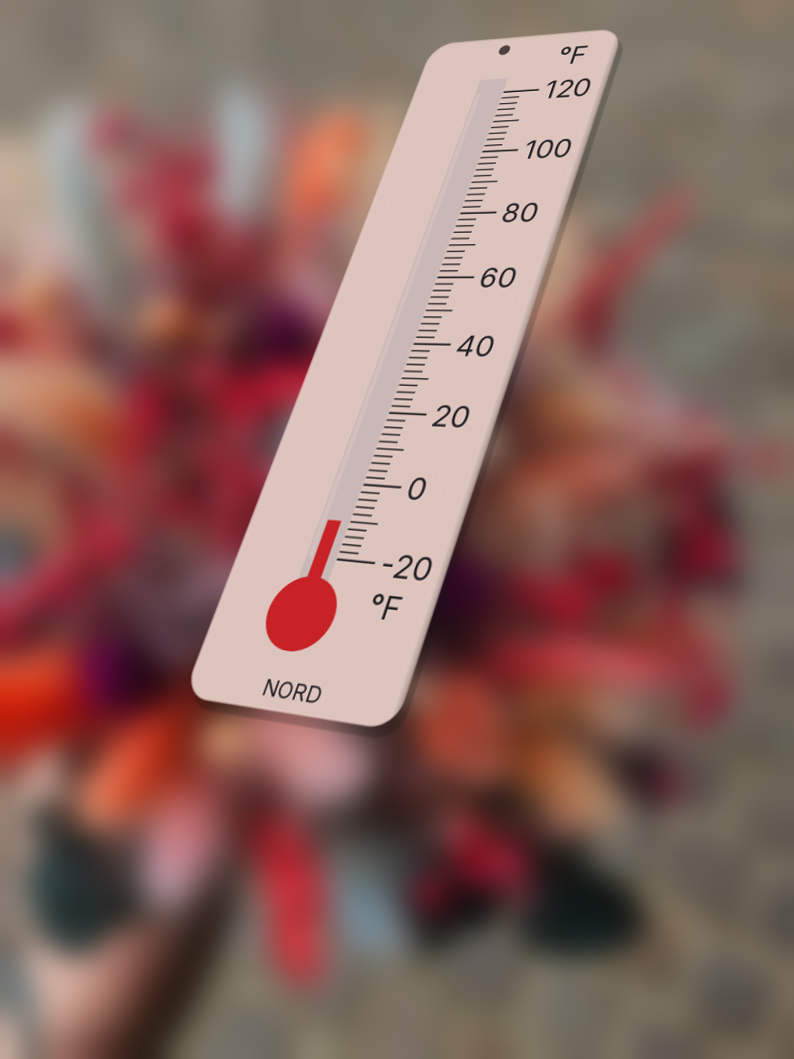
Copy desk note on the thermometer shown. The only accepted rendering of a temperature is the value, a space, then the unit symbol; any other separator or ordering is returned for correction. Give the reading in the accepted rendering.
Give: -10 °F
